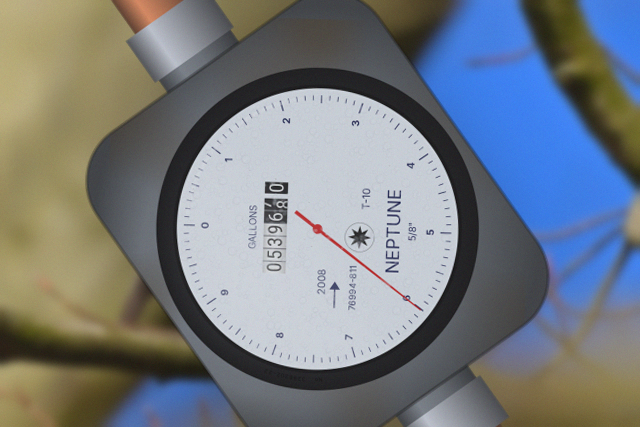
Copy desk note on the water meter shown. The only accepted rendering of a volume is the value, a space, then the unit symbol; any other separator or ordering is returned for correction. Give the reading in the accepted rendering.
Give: 539676.0 gal
